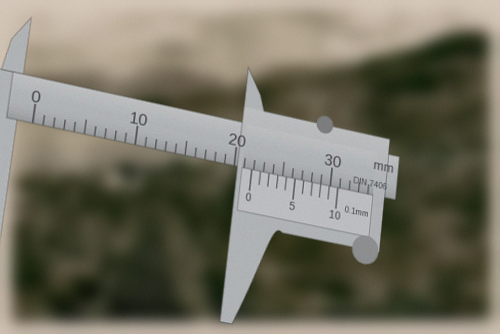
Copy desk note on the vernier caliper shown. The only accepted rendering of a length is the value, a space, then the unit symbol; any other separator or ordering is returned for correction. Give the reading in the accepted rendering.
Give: 21.8 mm
